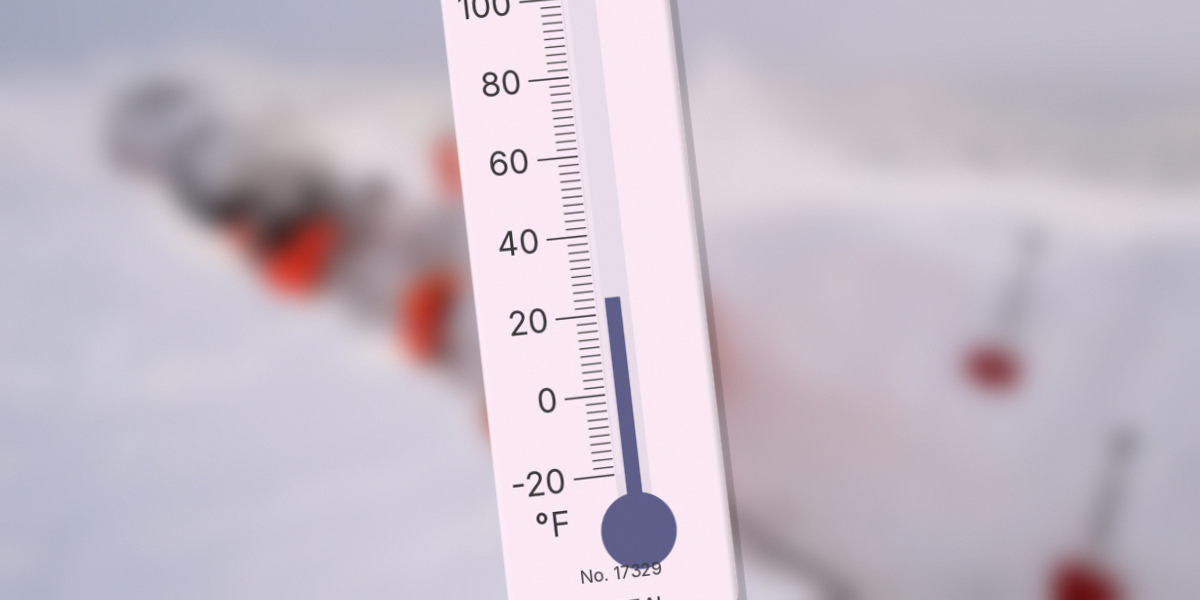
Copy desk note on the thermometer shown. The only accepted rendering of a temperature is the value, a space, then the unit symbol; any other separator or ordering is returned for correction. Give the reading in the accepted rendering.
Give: 24 °F
